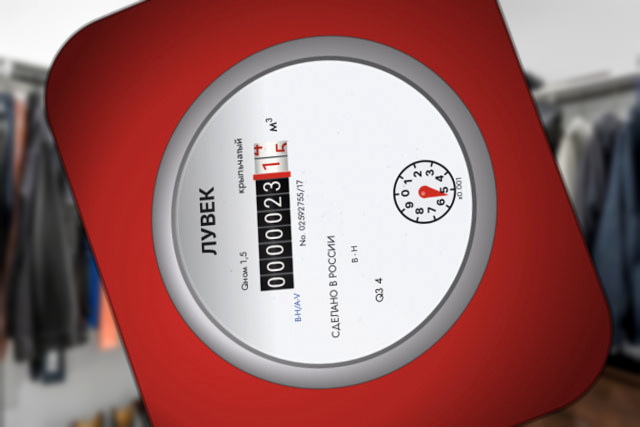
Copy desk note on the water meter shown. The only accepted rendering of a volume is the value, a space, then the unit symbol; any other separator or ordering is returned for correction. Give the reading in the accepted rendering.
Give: 23.145 m³
